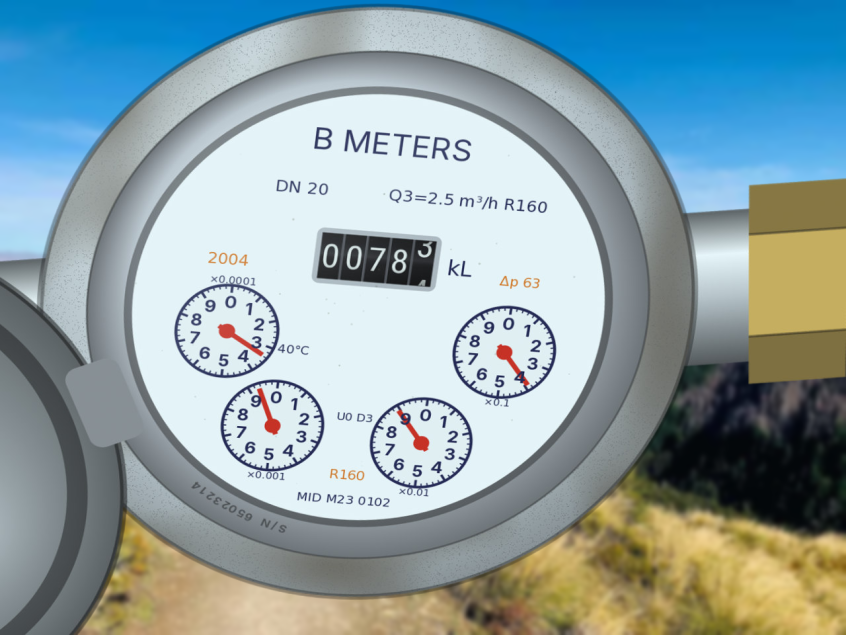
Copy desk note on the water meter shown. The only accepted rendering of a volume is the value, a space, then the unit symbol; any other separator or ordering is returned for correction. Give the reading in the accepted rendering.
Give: 783.3893 kL
